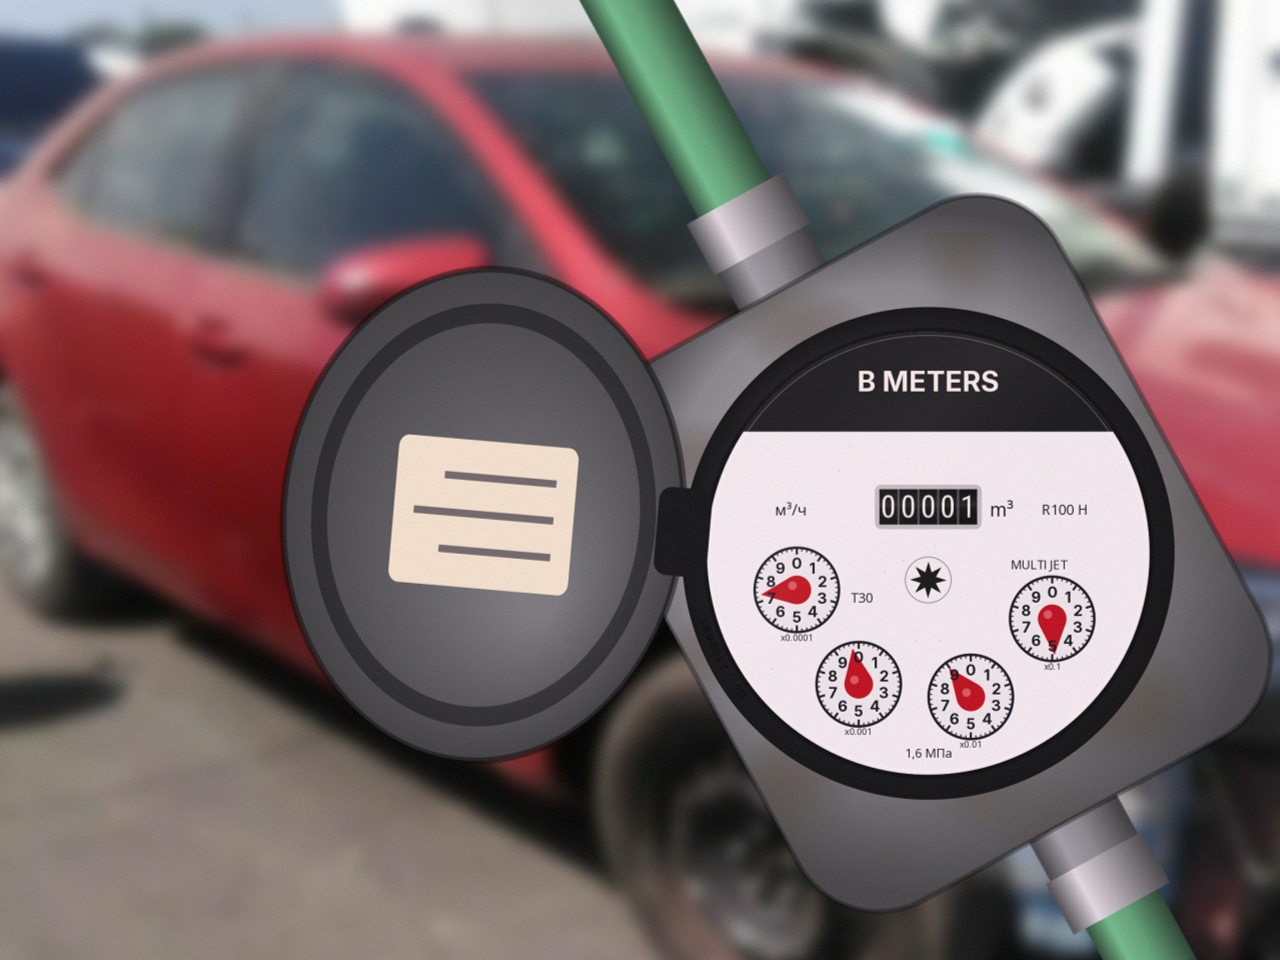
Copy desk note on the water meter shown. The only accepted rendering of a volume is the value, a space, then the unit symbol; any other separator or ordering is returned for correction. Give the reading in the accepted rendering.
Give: 1.4897 m³
